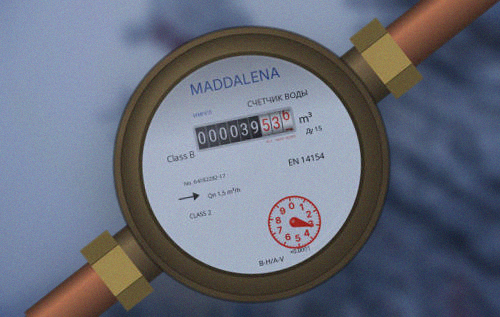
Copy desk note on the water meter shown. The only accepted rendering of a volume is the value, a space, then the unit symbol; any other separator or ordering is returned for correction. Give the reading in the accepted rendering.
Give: 39.5363 m³
